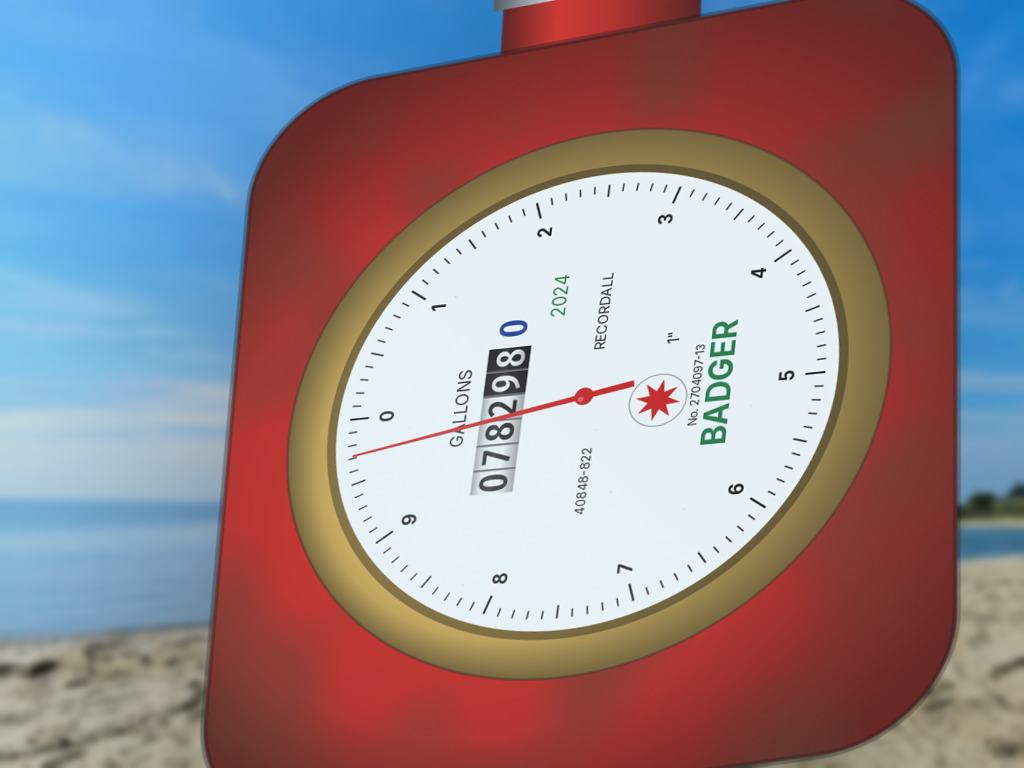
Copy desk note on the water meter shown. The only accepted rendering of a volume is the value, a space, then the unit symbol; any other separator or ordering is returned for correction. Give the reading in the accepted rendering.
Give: 782979.7 gal
